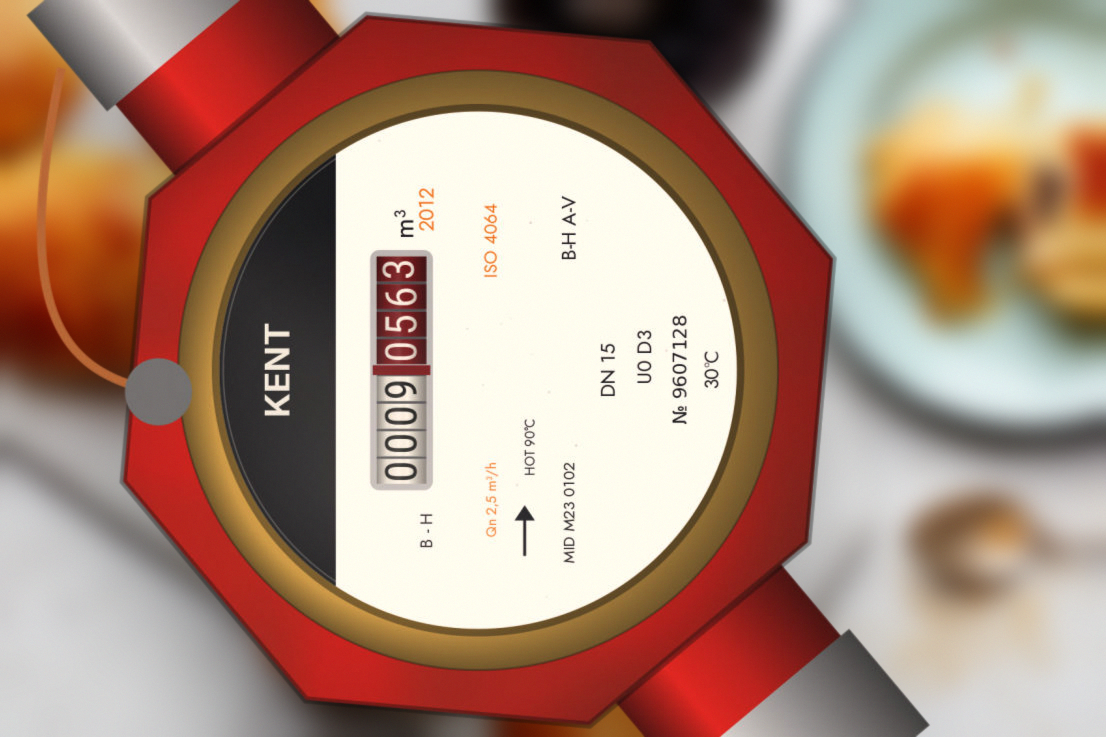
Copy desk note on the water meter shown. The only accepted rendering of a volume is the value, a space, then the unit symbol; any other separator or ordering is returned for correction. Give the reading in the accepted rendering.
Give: 9.0563 m³
